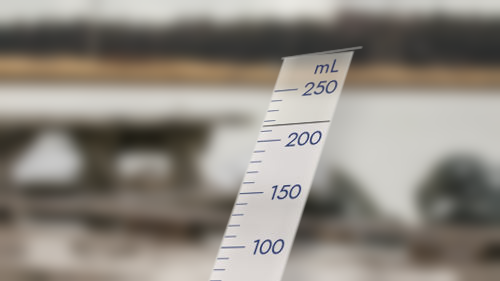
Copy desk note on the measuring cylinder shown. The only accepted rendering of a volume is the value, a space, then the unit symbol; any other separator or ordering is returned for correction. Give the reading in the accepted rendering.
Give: 215 mL
